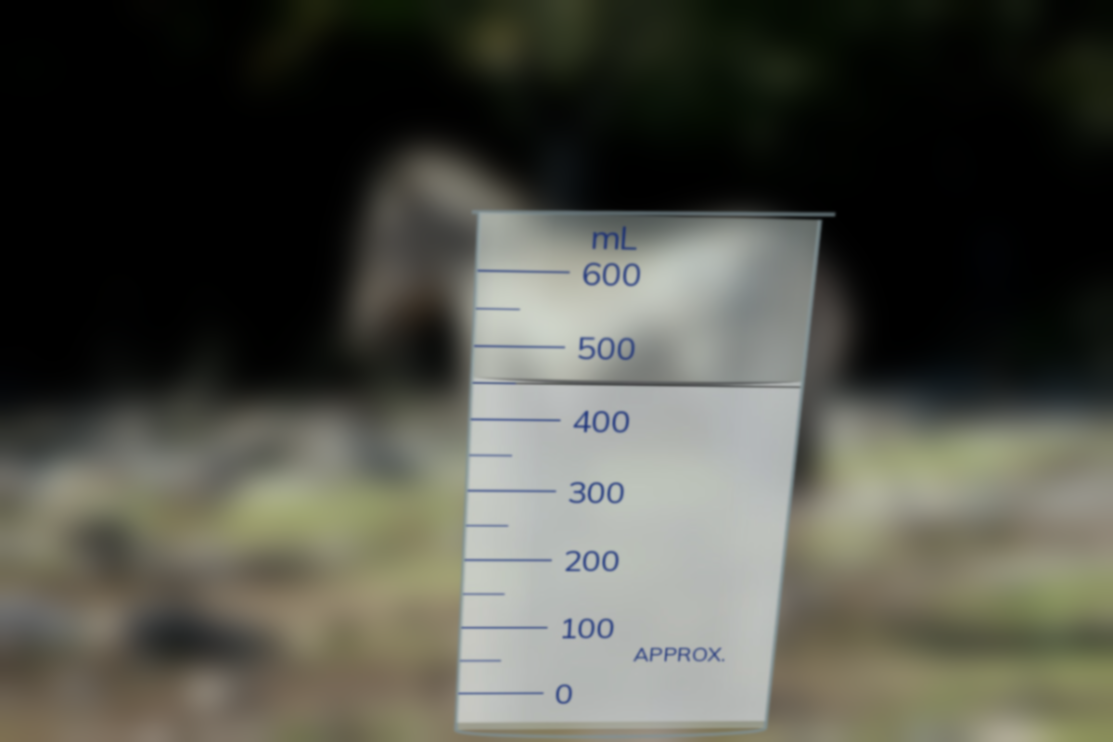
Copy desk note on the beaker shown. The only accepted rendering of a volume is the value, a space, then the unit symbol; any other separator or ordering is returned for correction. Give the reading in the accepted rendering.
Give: 450 mL
